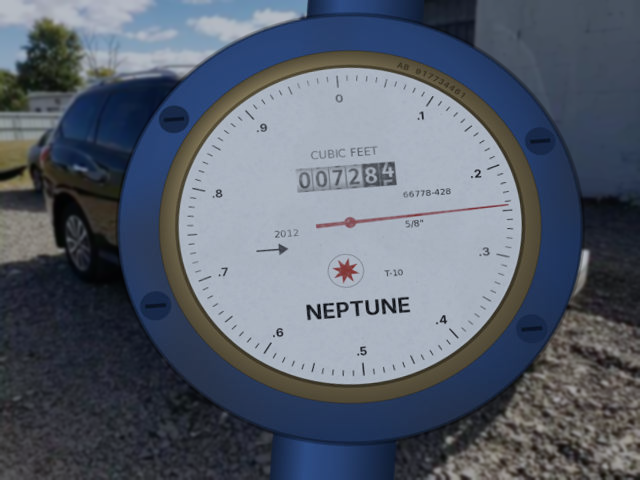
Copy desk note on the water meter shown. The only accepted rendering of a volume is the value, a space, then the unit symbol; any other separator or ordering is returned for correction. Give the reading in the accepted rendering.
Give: 7284.24 ft³
